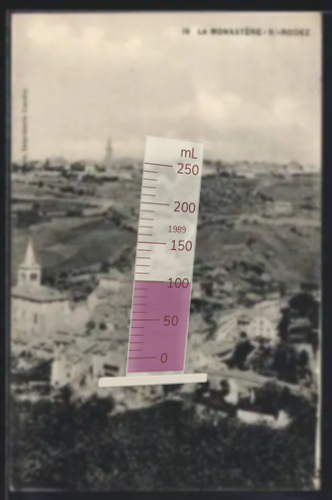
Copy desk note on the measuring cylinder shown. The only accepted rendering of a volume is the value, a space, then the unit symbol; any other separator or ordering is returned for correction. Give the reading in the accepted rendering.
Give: 100 mL
